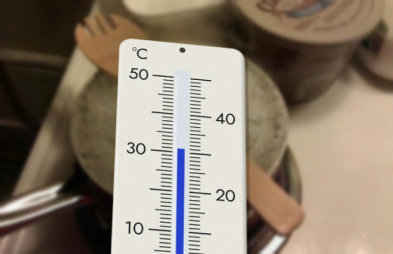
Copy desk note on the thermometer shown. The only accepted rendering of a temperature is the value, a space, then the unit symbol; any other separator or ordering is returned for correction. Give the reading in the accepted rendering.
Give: 31 °C
